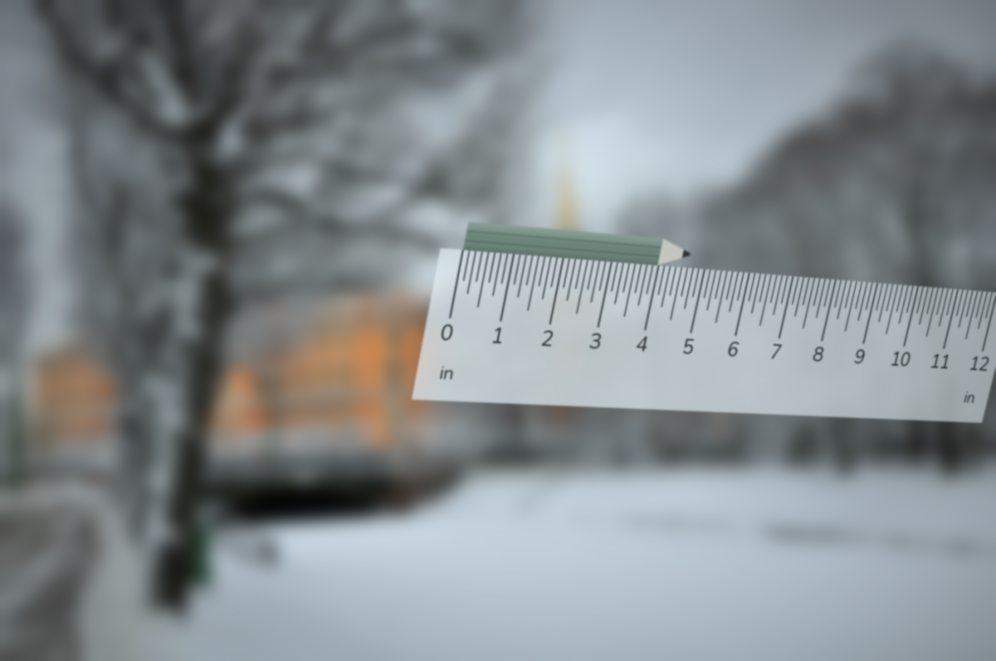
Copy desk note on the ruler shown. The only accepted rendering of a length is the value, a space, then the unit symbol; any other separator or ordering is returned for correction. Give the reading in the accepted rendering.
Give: 4.625 in
